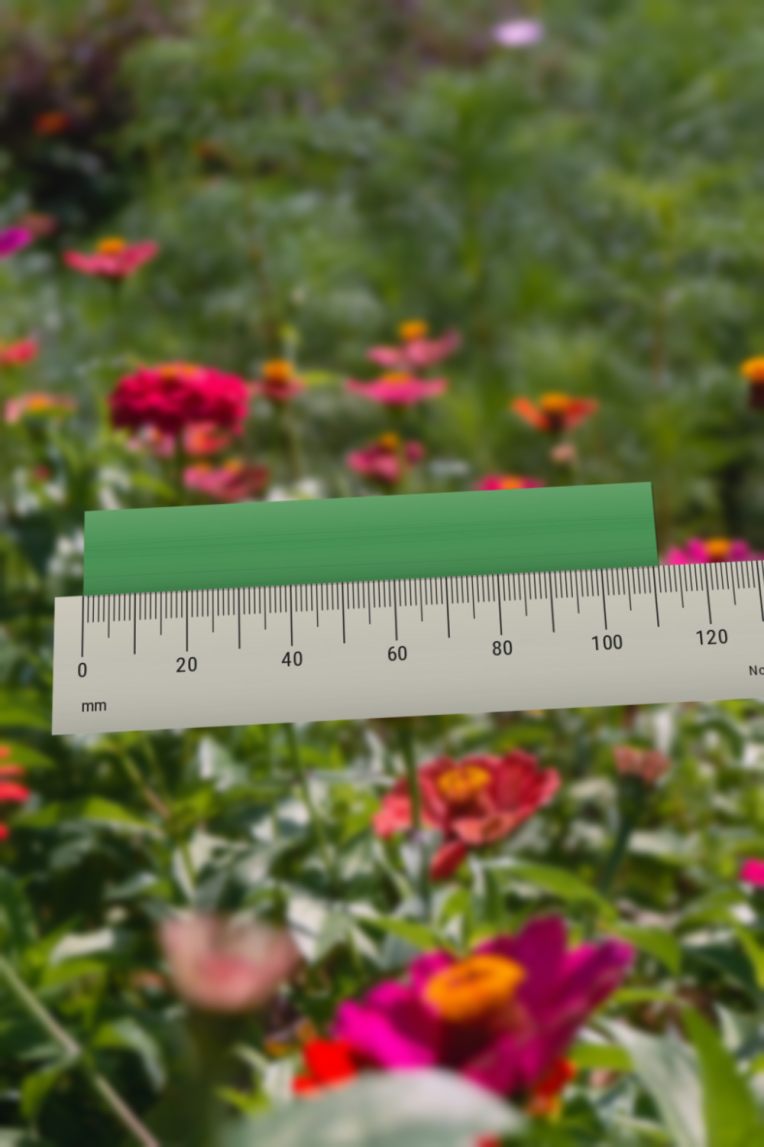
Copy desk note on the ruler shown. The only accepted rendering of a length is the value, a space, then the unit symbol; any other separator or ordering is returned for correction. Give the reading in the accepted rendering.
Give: 111 mm
